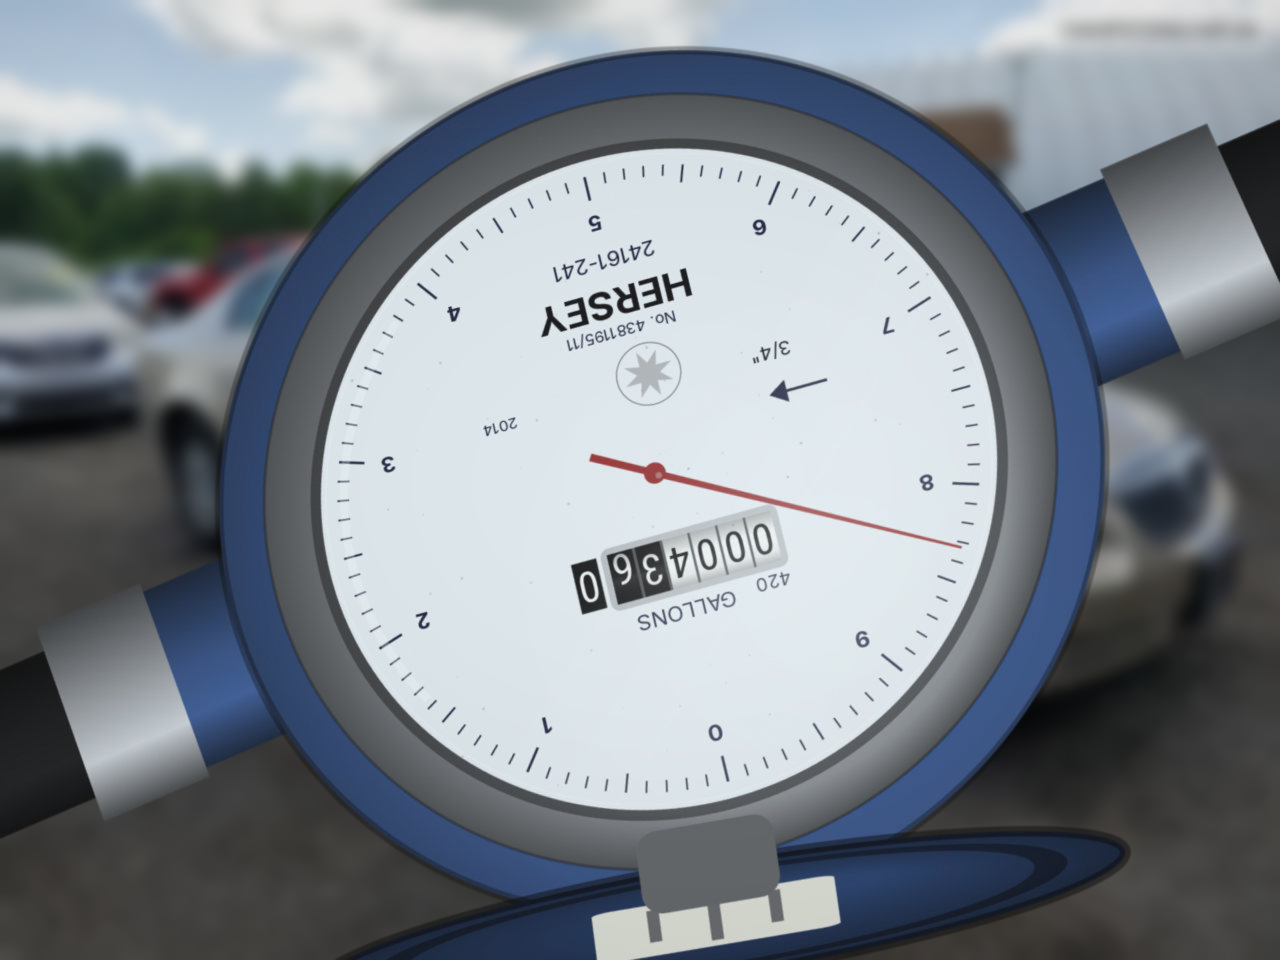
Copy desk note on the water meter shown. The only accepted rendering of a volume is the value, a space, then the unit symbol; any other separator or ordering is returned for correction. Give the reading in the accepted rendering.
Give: 4358.3 gal
